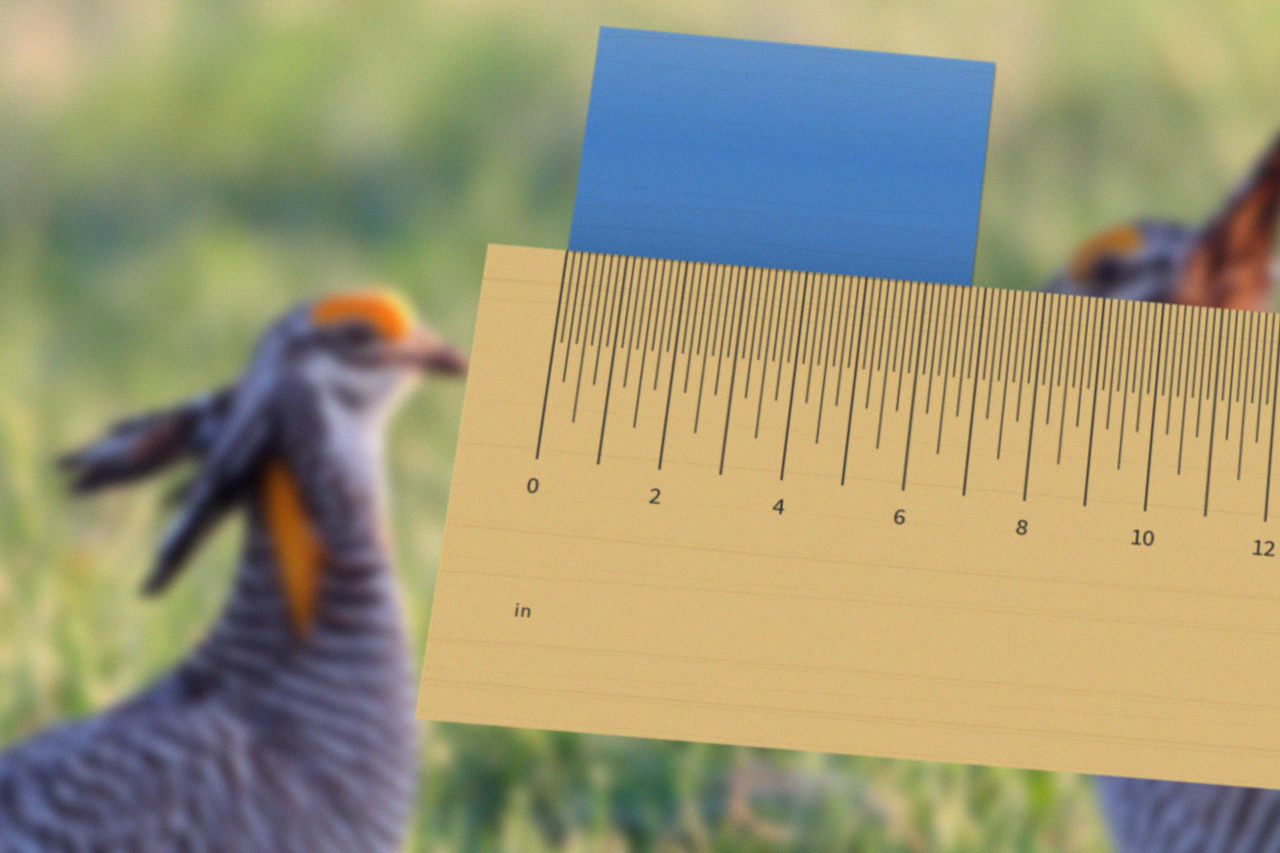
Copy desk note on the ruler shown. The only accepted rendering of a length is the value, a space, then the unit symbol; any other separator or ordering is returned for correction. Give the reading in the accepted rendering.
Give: 6.75 in
